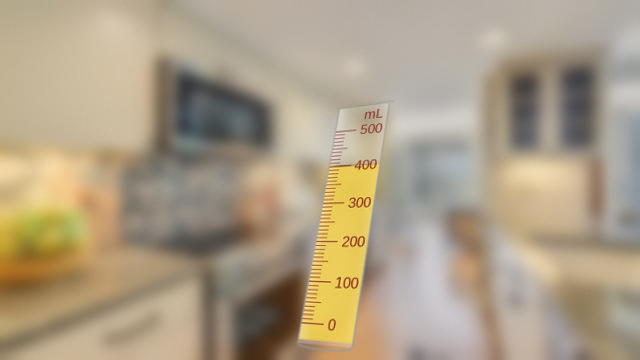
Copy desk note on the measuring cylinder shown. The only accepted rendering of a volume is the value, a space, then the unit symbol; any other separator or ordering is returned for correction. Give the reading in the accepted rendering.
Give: 400 mL
